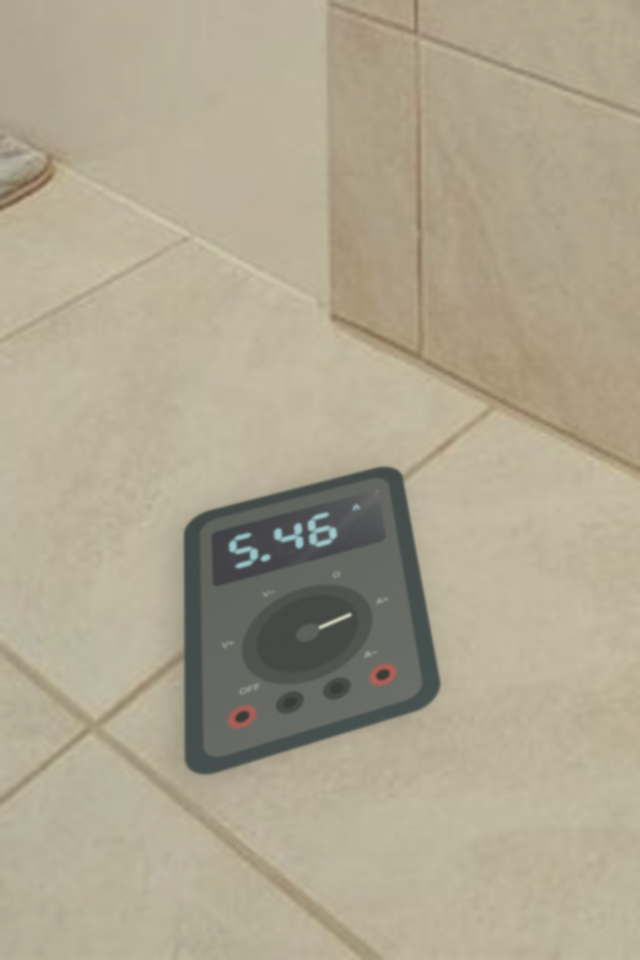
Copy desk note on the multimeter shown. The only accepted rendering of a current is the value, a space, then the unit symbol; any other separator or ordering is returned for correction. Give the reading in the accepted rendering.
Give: 5.46 A
